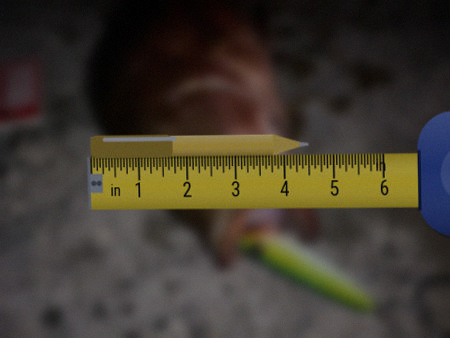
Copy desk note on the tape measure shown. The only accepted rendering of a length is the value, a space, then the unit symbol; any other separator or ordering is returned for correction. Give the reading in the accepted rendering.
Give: 4.5 in
